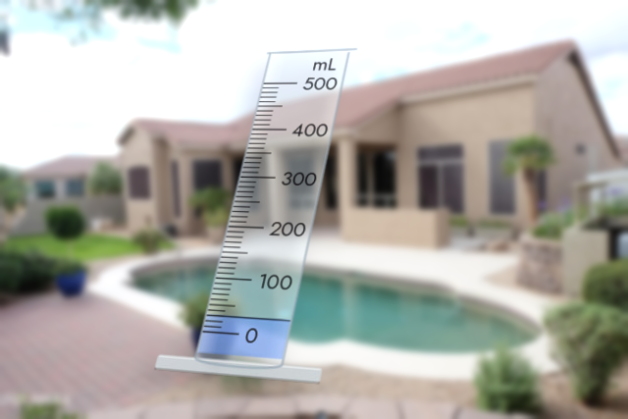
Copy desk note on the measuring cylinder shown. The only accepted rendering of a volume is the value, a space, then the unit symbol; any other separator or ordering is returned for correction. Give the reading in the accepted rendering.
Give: 30 mL
